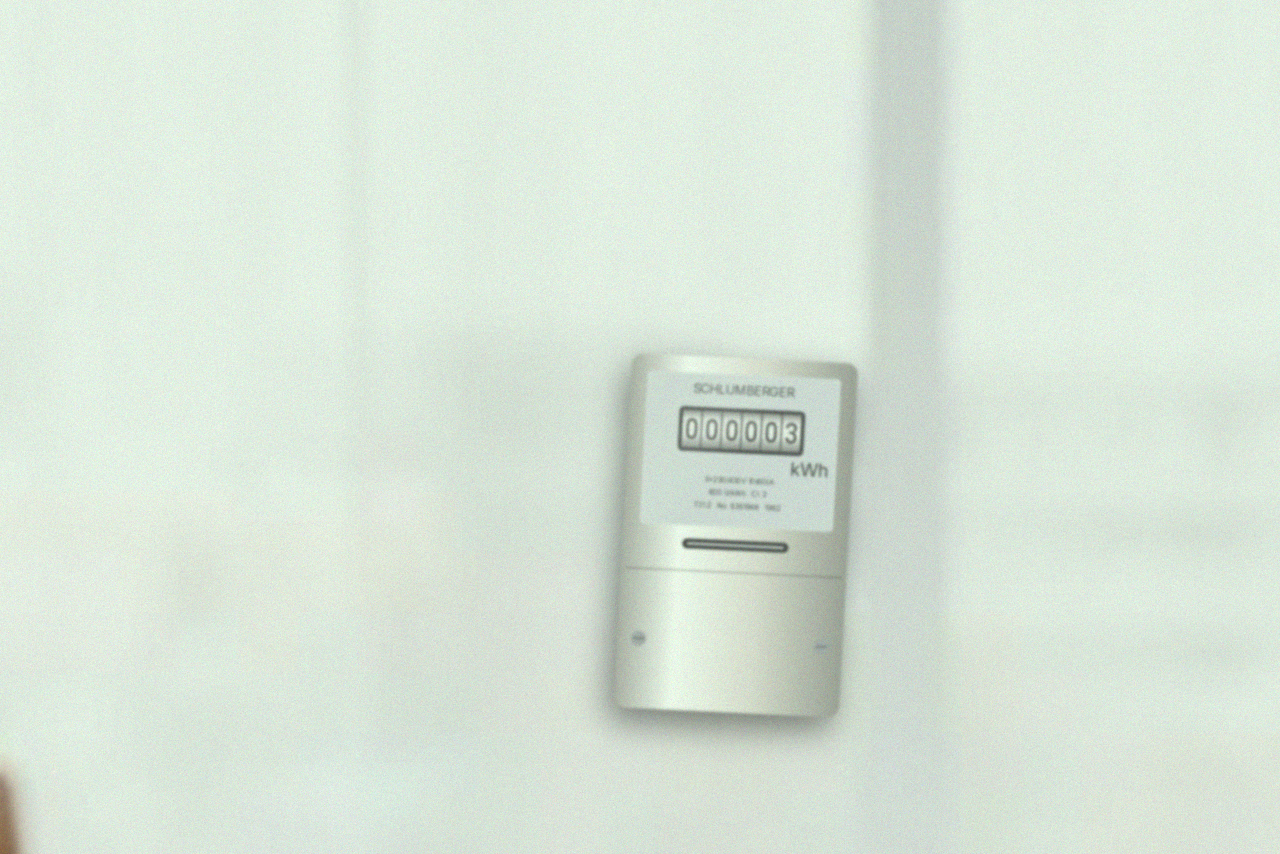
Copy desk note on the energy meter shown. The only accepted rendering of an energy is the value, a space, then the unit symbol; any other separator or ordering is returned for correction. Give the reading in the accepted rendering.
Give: 3 kWh
